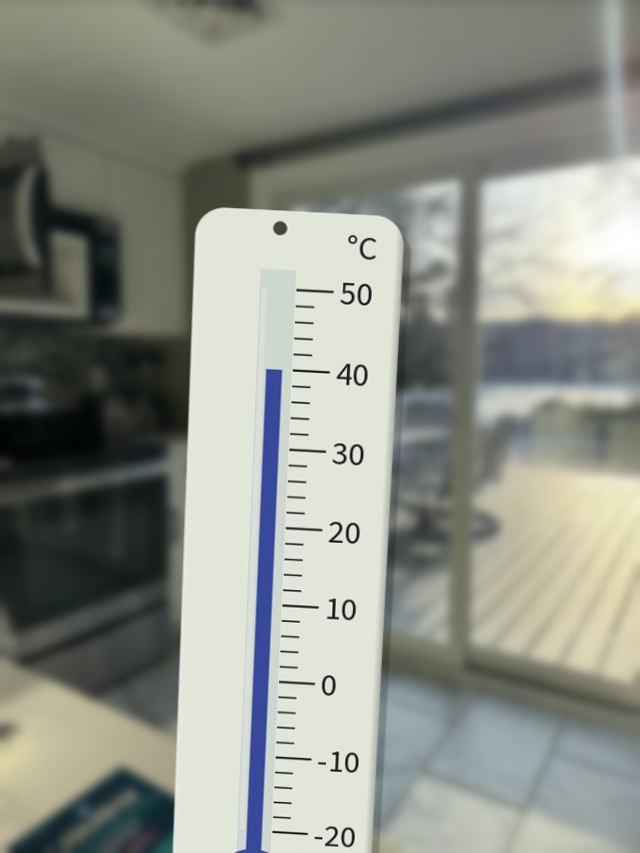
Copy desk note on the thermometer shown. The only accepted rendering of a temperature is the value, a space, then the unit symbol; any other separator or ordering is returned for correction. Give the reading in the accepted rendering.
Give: 40 °C
